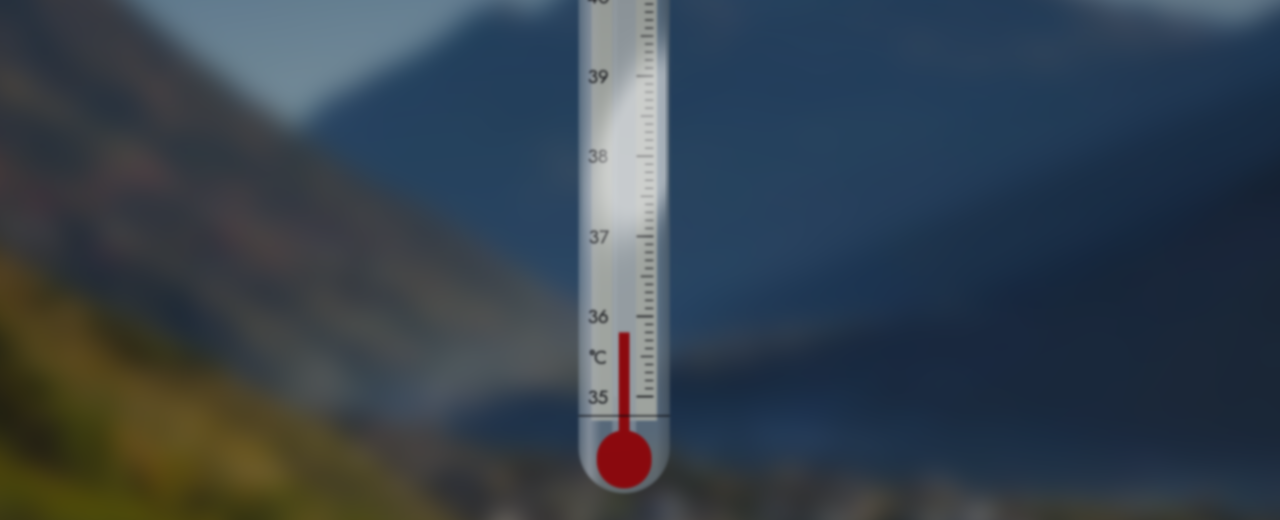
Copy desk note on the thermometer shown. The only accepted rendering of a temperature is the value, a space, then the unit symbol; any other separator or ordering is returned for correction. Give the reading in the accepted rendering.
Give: 35.8 °C
